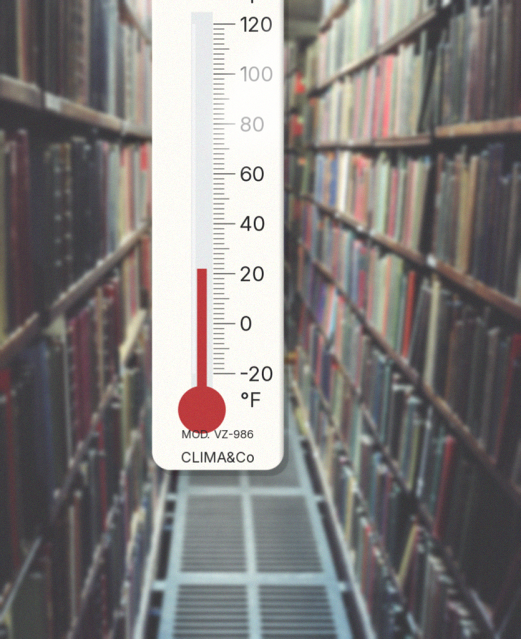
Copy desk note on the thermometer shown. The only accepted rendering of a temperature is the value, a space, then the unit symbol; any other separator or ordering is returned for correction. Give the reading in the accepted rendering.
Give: 22 °F
